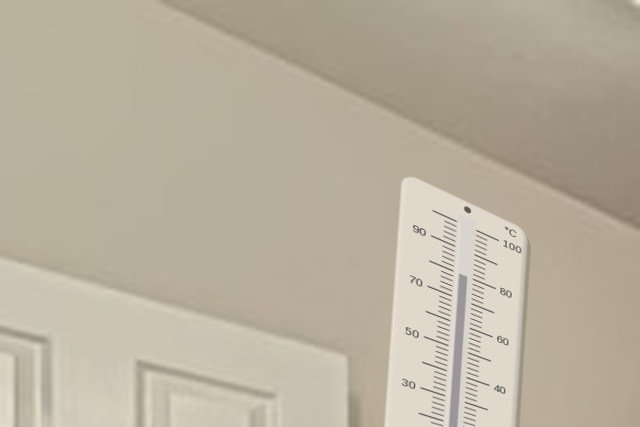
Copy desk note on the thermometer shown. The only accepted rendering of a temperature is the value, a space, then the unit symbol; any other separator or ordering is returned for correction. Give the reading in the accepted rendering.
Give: 80 °C
